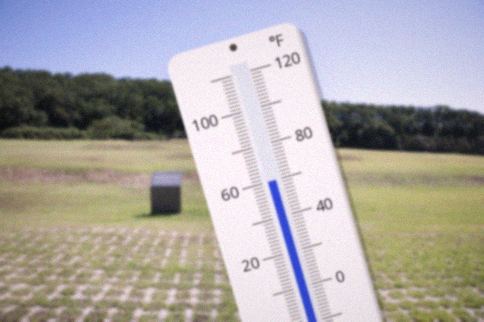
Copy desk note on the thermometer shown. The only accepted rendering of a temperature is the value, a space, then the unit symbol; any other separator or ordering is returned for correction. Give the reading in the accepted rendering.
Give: 60 °F
